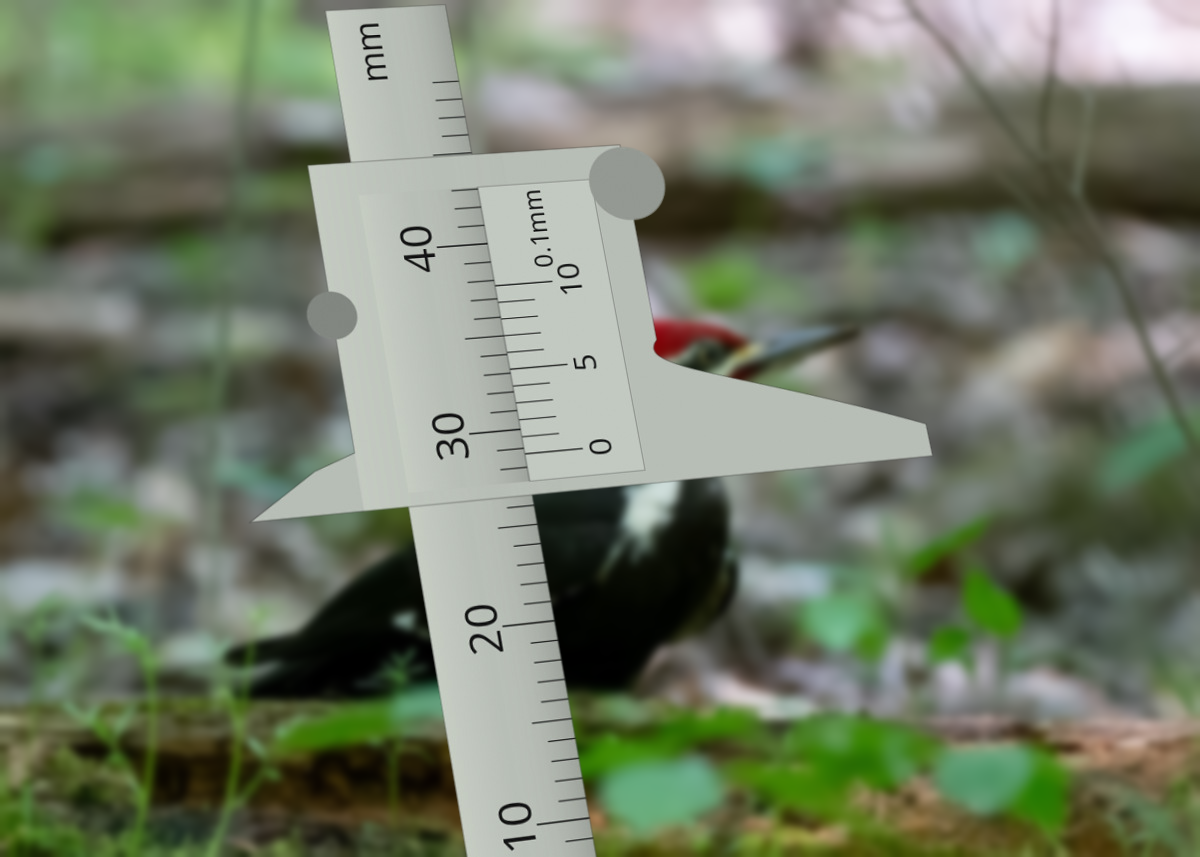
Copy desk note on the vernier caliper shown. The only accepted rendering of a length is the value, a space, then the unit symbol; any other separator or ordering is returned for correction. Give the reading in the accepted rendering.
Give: 28.7 mm
